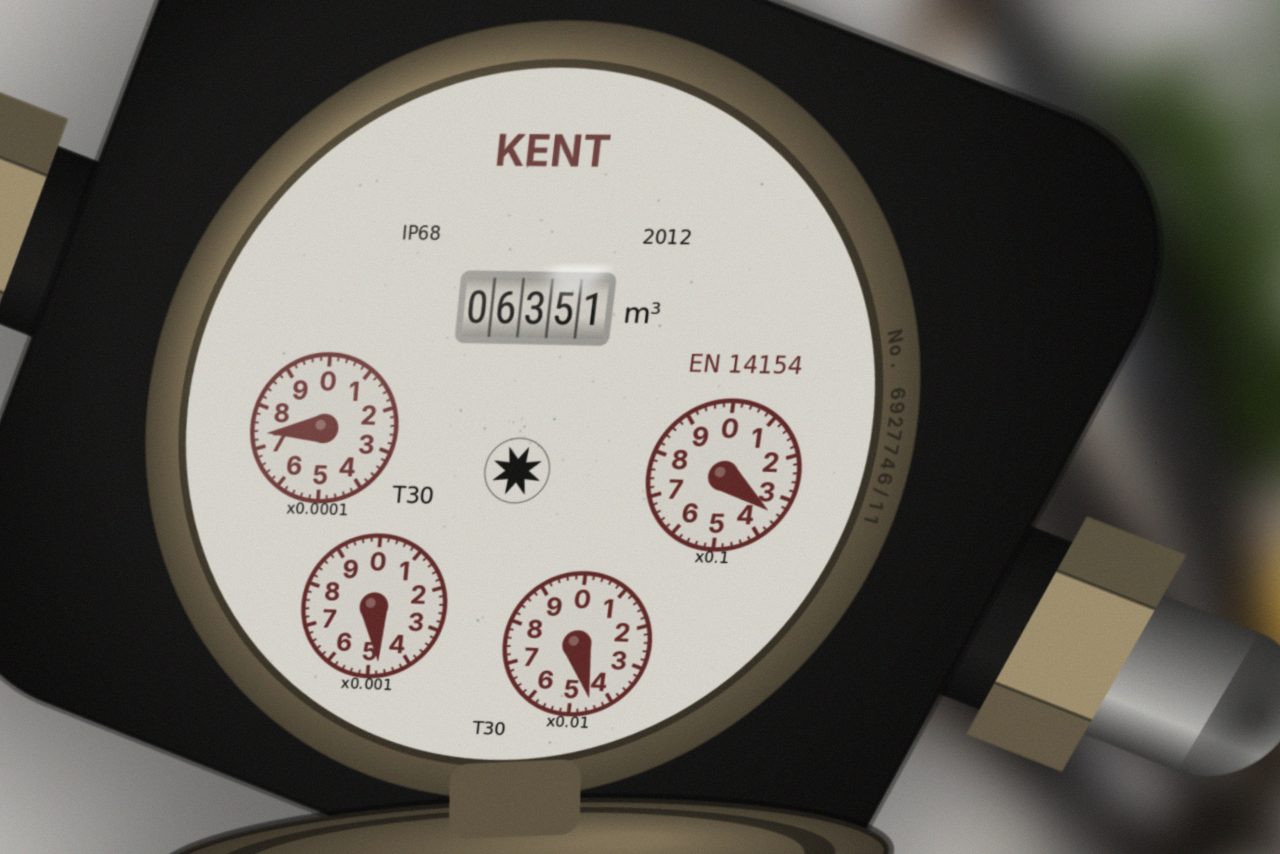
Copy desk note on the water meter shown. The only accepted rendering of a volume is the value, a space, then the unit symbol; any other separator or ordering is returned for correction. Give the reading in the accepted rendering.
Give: 6351.3447 m³
